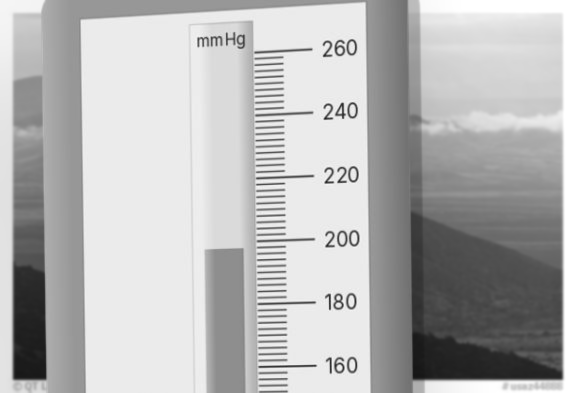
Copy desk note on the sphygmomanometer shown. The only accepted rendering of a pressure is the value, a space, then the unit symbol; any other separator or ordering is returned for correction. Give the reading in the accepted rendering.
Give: 198 mmHg
